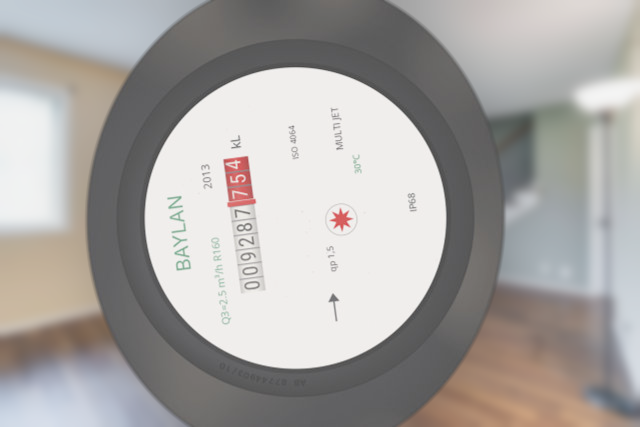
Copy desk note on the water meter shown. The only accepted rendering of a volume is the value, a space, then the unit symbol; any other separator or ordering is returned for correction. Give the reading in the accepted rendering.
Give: 9287.754 kL
